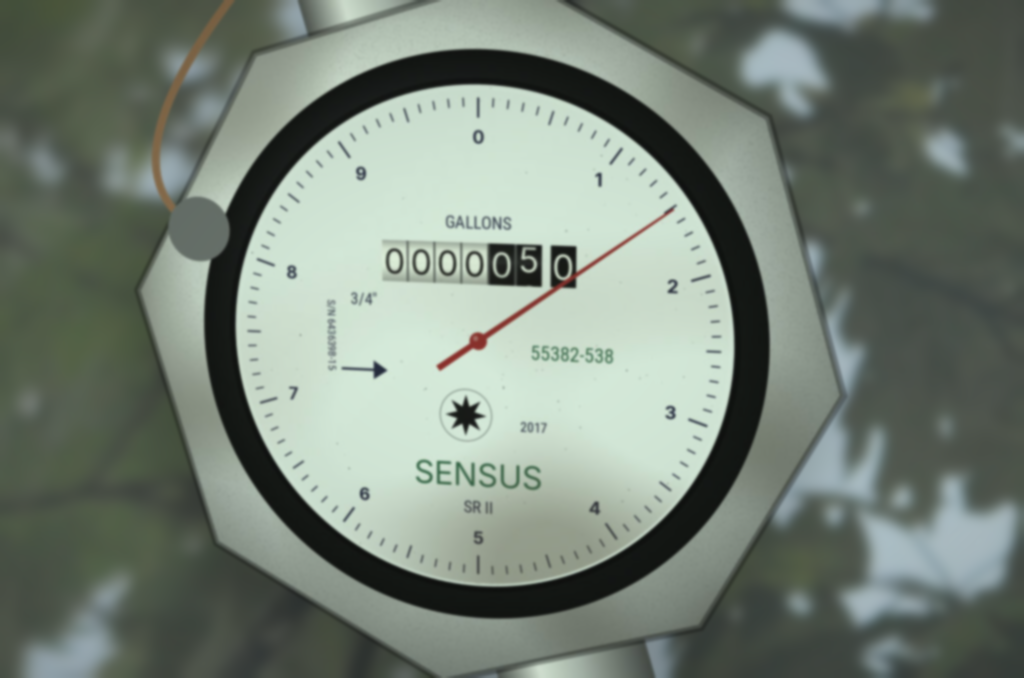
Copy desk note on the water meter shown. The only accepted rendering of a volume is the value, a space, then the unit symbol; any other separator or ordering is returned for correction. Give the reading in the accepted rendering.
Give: 51.5 gal
